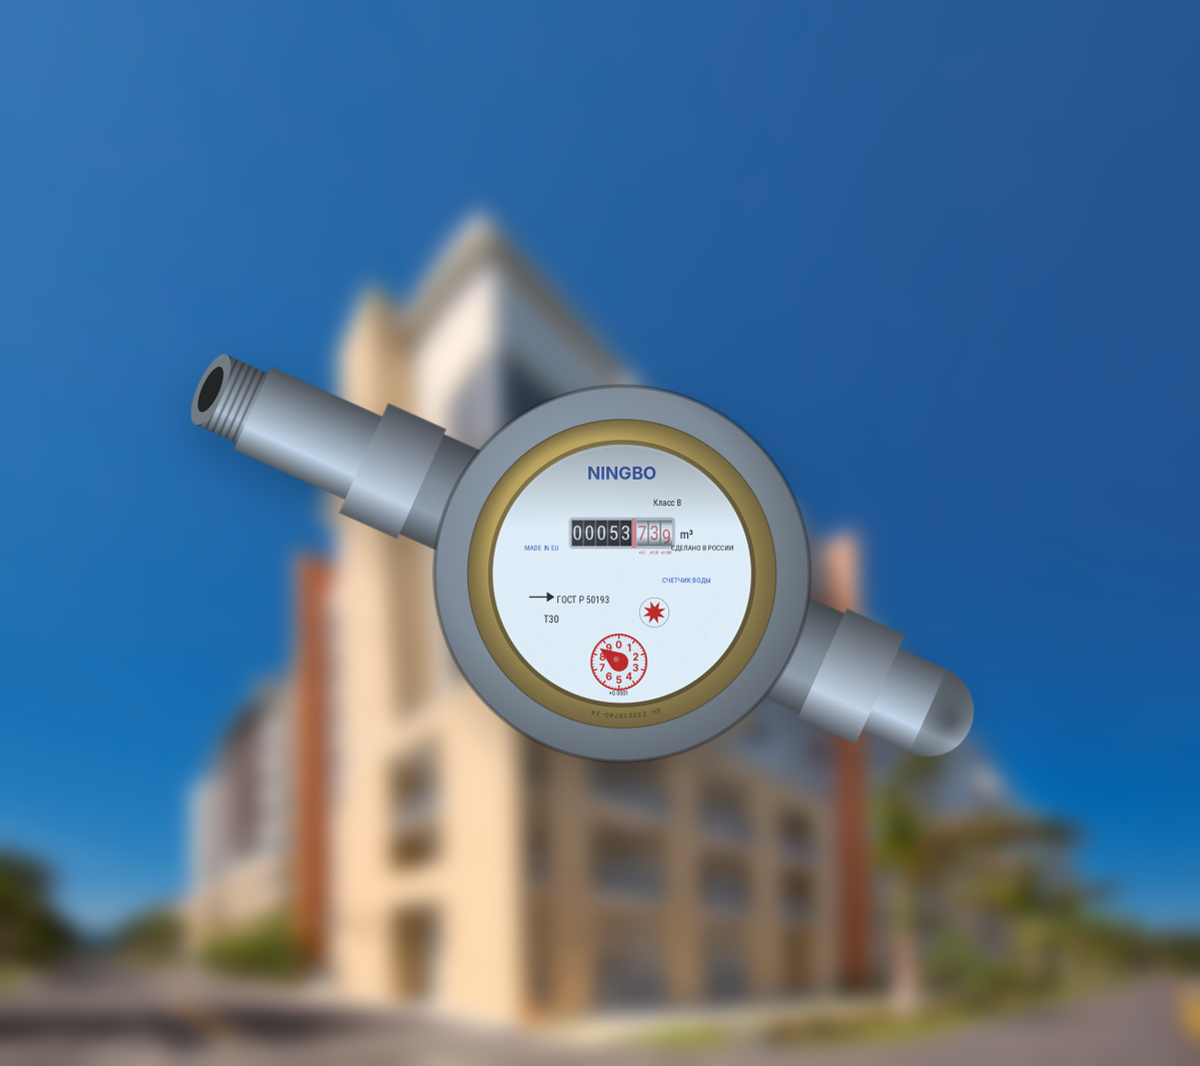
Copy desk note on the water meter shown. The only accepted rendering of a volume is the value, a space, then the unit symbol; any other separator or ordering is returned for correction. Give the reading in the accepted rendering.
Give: 53.7388 m³
